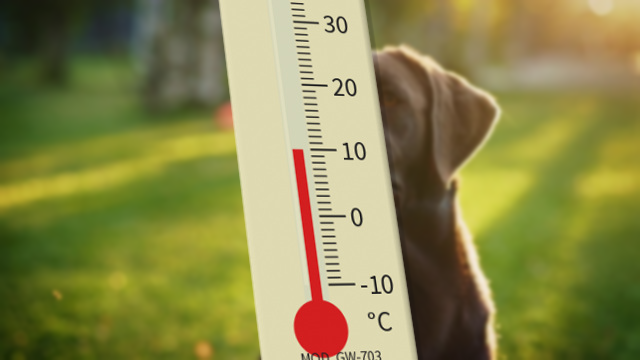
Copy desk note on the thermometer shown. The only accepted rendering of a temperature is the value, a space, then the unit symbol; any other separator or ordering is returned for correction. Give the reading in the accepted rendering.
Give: 10 °C
